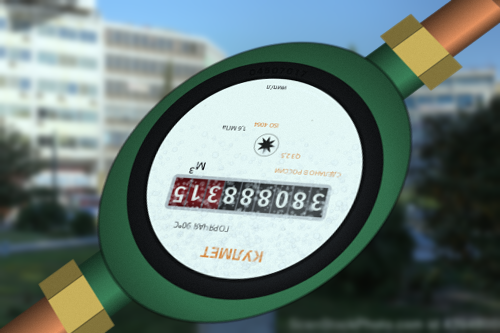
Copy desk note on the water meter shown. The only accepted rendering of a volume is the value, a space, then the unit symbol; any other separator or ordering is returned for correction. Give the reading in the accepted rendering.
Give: 380888.315 m³
